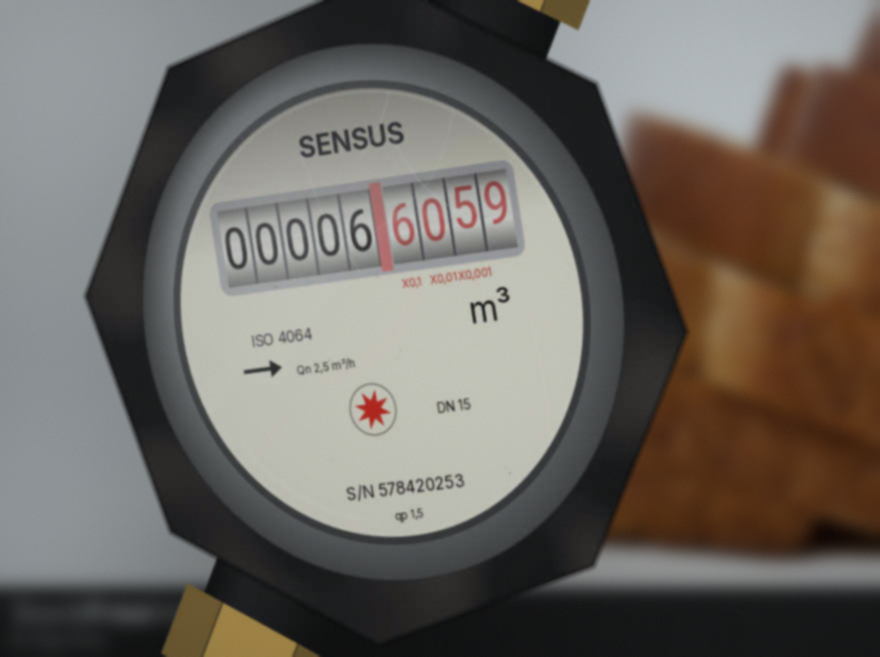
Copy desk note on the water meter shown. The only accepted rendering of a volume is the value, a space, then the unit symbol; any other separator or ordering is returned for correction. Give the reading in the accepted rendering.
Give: 6.6059 m³
